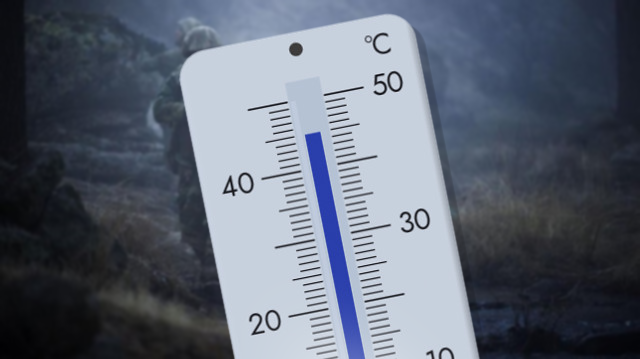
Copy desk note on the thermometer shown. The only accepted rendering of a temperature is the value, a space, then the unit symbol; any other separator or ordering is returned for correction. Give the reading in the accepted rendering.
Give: 45 °C
